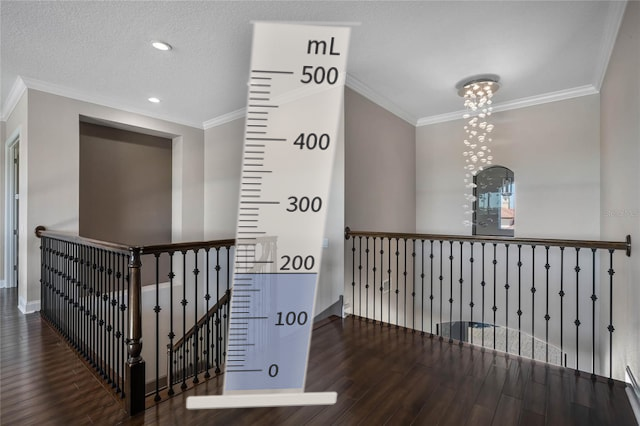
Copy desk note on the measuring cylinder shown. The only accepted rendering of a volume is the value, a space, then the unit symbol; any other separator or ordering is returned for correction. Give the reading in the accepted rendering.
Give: 180 mL
